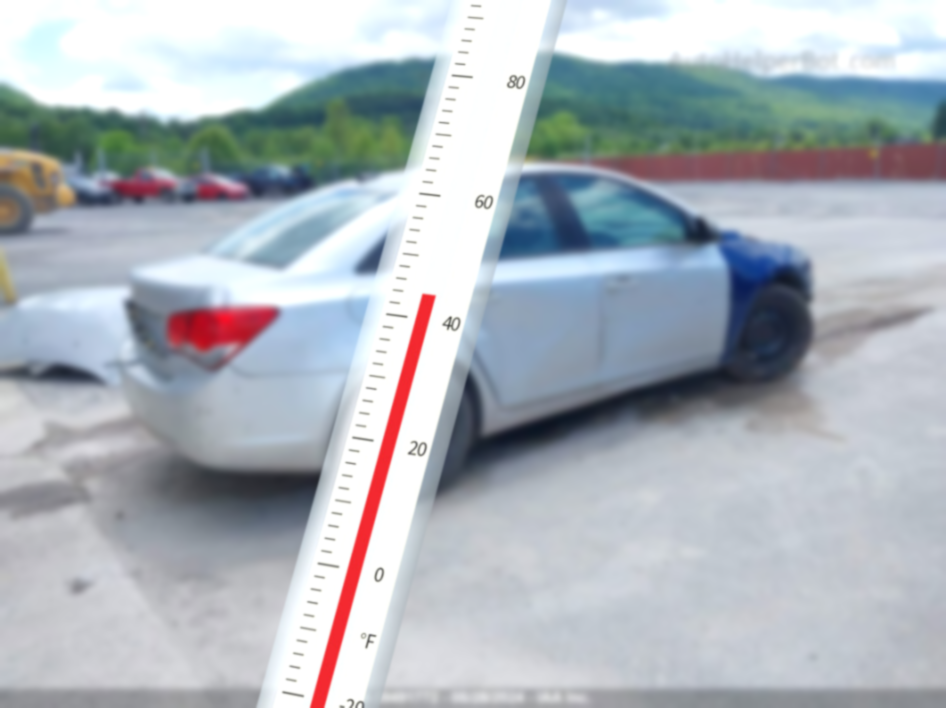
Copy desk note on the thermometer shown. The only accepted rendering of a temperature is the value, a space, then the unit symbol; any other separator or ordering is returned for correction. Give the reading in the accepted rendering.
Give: 44 °F
